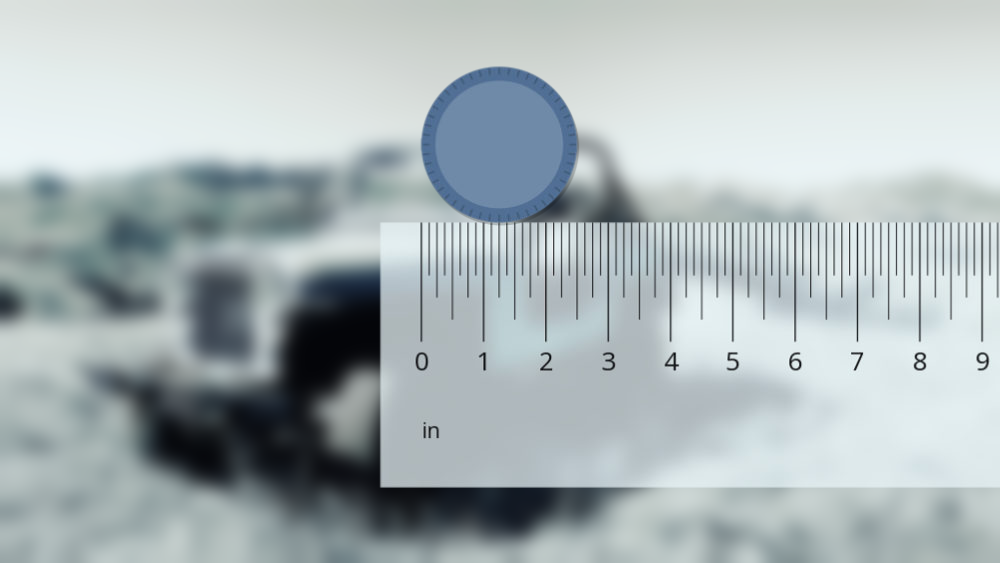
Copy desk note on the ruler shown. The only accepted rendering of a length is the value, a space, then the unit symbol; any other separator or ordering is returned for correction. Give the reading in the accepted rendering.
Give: 2.5 in
